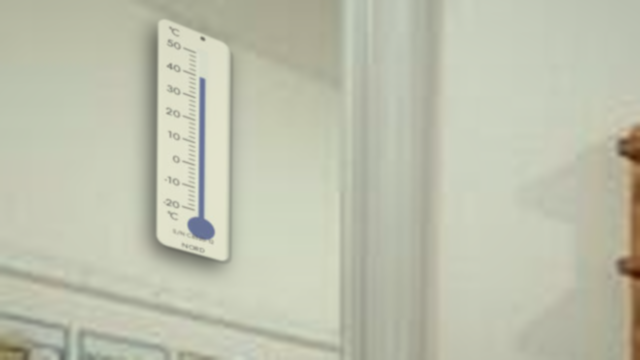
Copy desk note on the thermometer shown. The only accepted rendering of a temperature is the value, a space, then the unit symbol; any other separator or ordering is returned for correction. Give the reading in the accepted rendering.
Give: 40 °C
